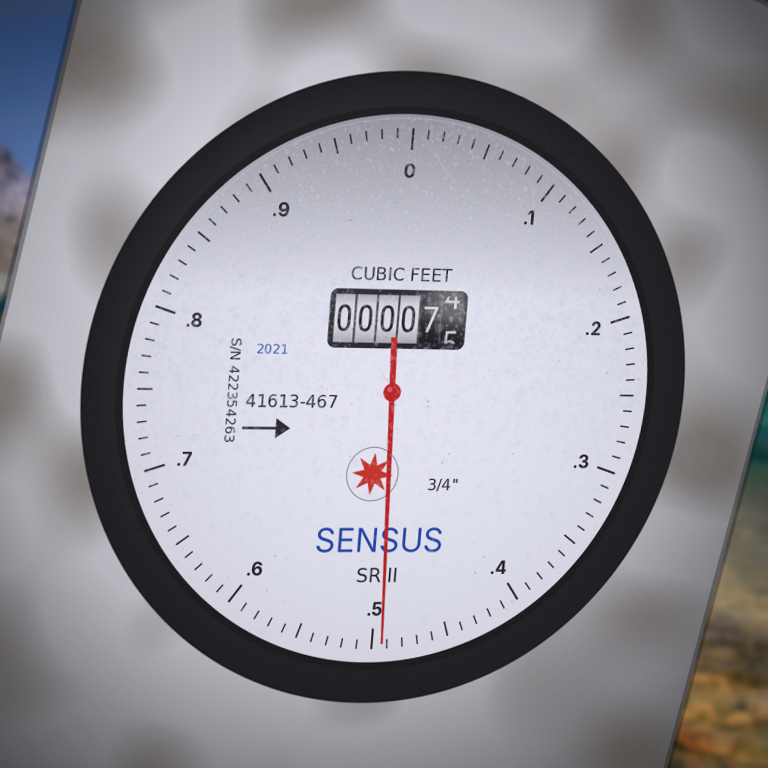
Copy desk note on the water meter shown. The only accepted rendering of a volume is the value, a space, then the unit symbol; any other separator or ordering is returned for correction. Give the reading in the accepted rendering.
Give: 74.49 ft³
